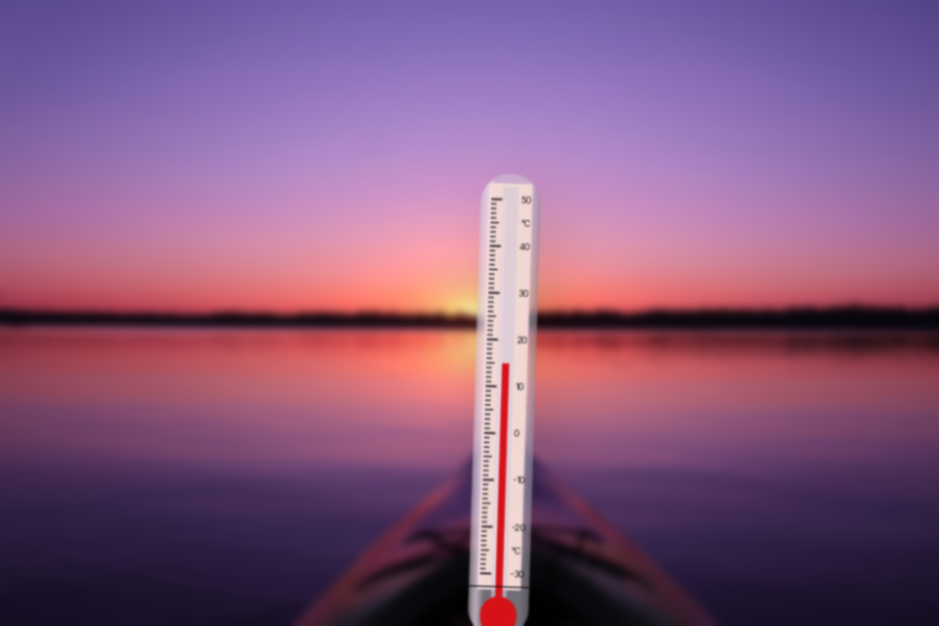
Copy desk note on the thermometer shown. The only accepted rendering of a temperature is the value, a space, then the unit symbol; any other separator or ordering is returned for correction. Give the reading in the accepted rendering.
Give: 15 °C
